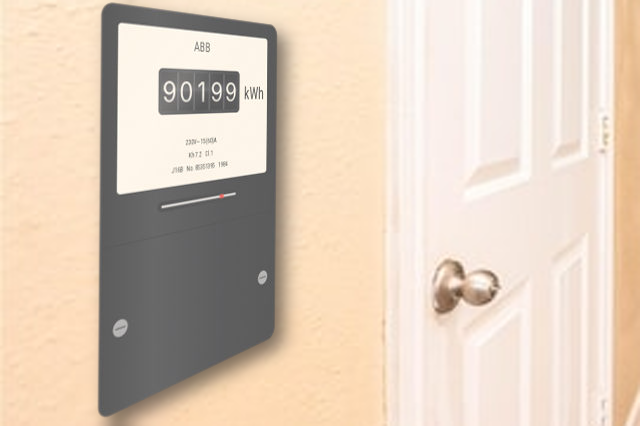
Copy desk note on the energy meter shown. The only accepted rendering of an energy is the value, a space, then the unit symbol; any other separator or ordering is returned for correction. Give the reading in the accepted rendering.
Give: 90199 kWh
